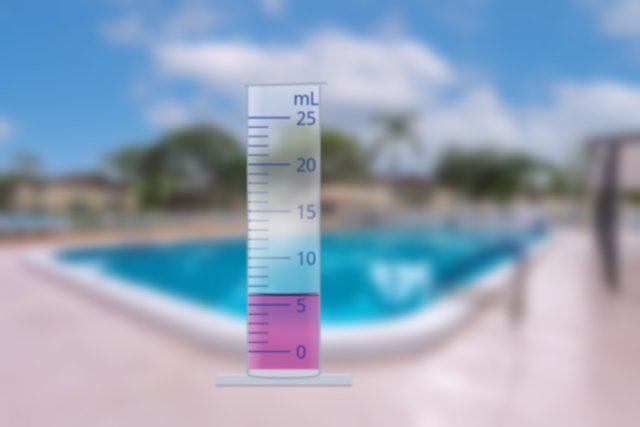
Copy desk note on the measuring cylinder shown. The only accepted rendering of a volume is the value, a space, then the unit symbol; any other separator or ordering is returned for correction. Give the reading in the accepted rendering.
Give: 6 mL
